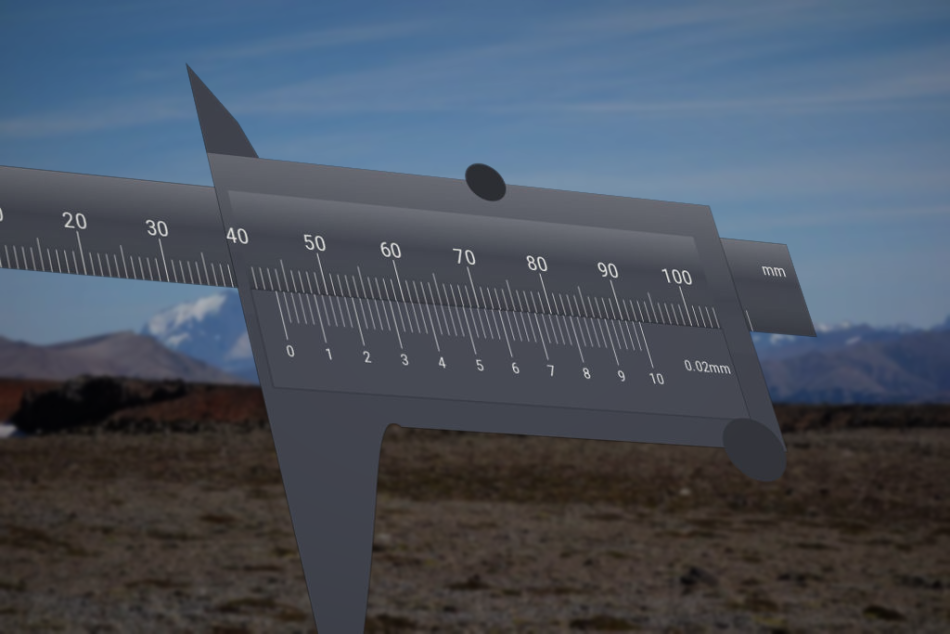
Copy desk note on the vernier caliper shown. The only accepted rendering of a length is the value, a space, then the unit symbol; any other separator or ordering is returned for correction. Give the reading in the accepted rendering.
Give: 43.4 mm
